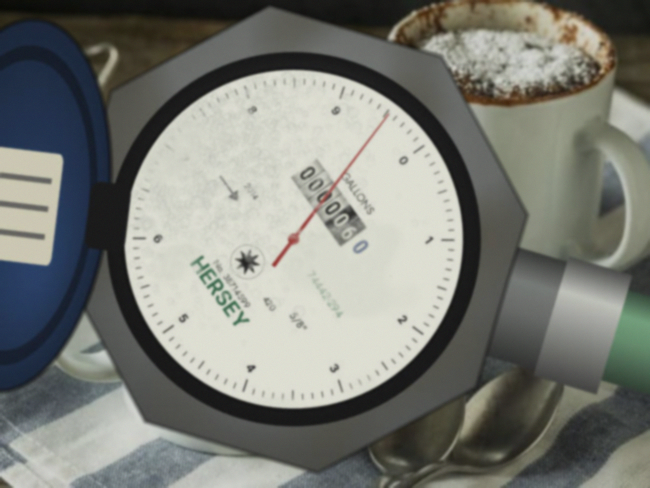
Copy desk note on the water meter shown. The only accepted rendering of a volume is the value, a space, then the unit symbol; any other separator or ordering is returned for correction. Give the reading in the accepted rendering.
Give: 59.5 gal
